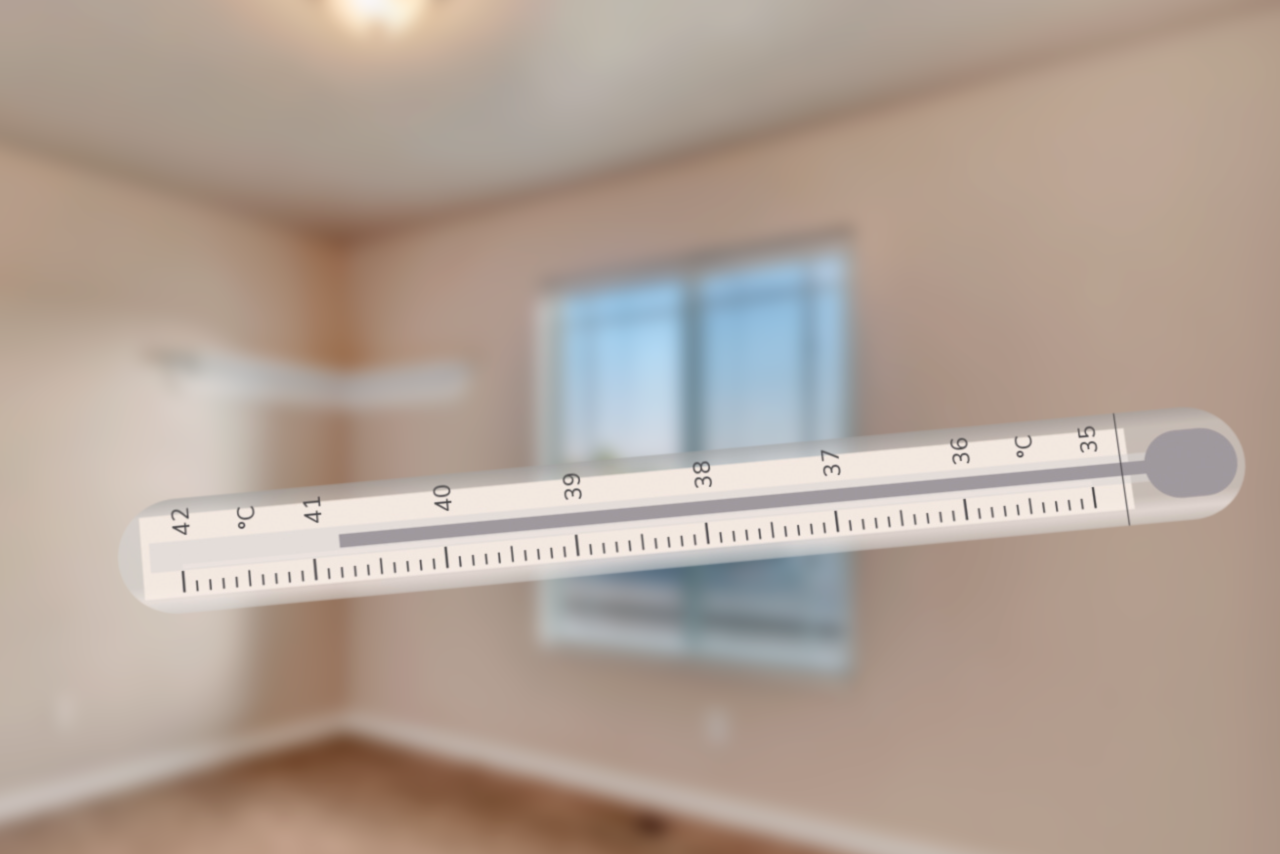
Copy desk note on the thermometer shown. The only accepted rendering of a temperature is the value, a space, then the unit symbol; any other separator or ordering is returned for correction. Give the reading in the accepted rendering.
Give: 40.8 °C
